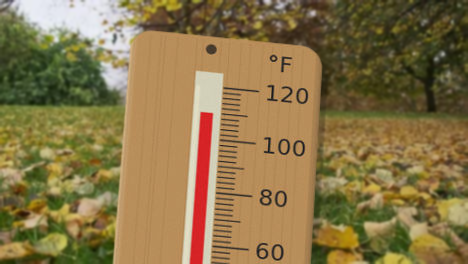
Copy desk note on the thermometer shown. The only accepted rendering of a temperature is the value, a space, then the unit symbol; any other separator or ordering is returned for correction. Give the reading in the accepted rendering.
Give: 110 °F
